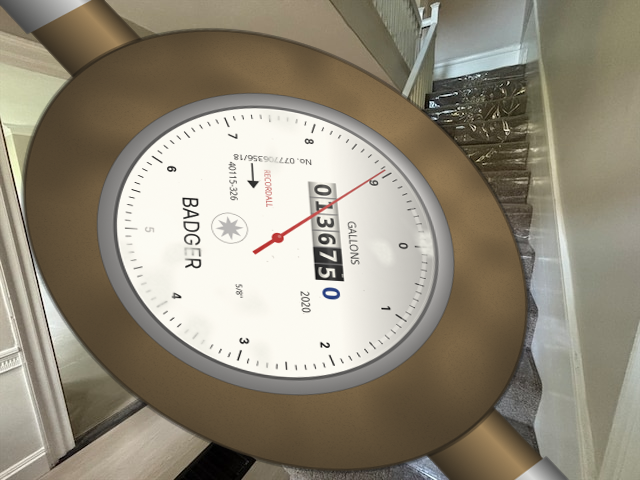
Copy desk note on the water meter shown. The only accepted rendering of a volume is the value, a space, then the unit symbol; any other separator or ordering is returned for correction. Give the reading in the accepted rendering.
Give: 136748.9 gal
